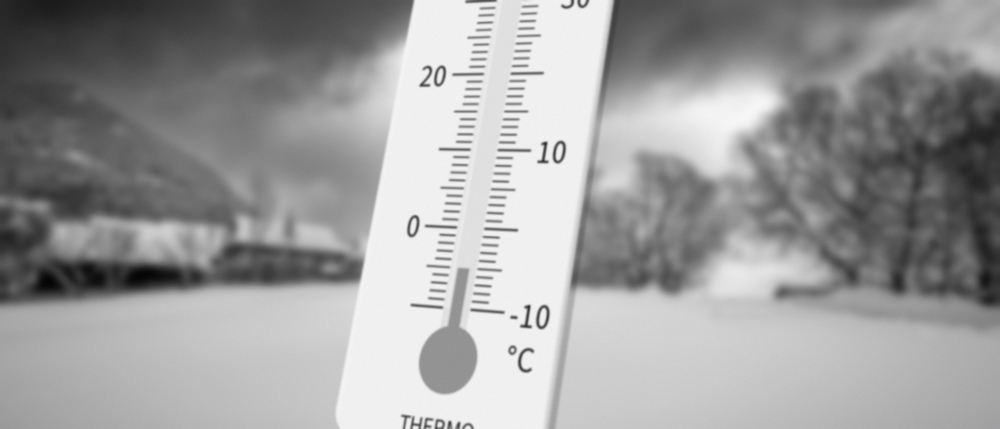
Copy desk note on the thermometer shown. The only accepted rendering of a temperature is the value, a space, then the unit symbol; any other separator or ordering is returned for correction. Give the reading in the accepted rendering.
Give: -5 °C
